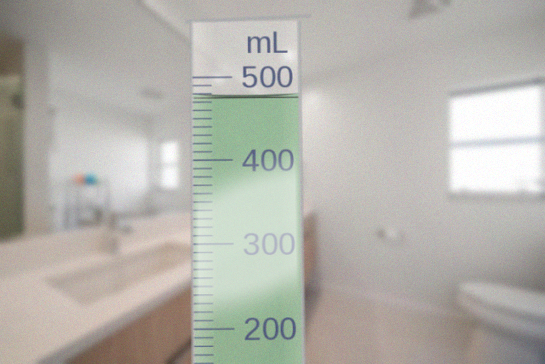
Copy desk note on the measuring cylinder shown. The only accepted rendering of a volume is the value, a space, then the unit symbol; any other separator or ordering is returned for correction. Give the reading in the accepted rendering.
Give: 475 mL
